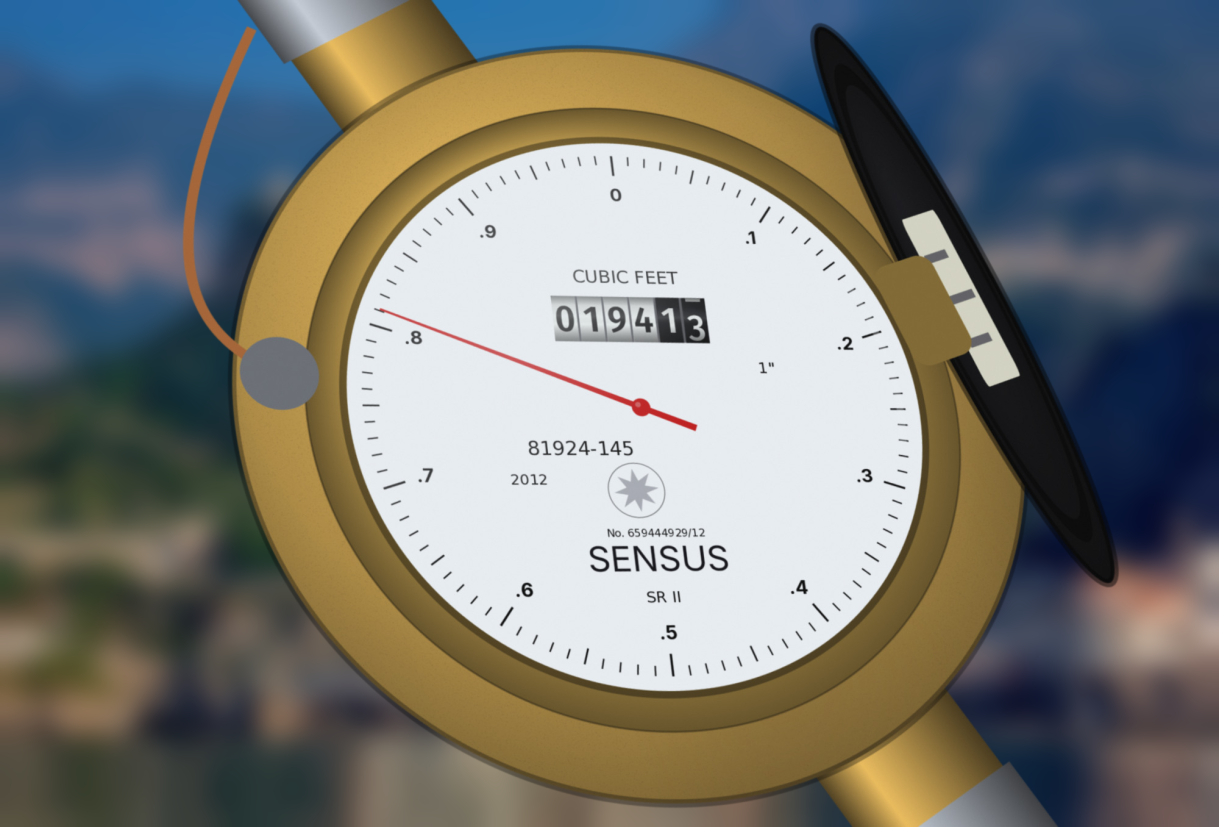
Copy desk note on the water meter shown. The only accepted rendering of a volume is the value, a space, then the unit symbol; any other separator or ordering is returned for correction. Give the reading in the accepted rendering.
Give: 19412.81 ft³
